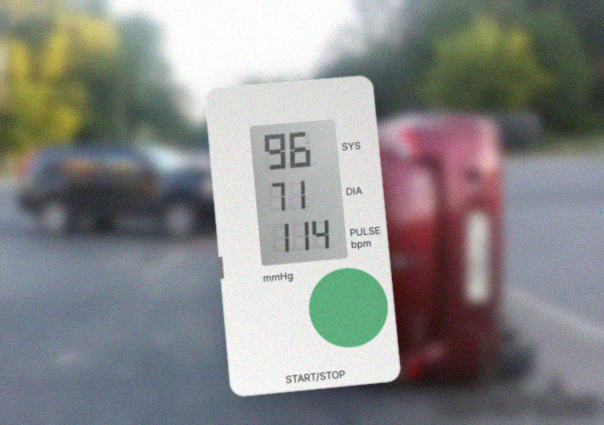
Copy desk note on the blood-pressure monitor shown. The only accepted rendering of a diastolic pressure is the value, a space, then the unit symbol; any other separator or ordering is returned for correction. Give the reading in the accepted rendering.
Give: 71 mmHg
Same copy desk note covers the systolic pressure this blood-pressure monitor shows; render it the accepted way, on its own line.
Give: 96 mmHg
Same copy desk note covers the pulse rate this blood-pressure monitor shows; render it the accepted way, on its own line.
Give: 114 bpm
